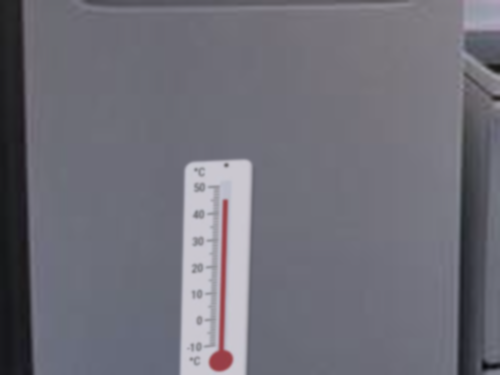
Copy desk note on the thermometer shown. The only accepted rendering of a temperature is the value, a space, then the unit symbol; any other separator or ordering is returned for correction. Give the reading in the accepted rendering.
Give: 45 °C
